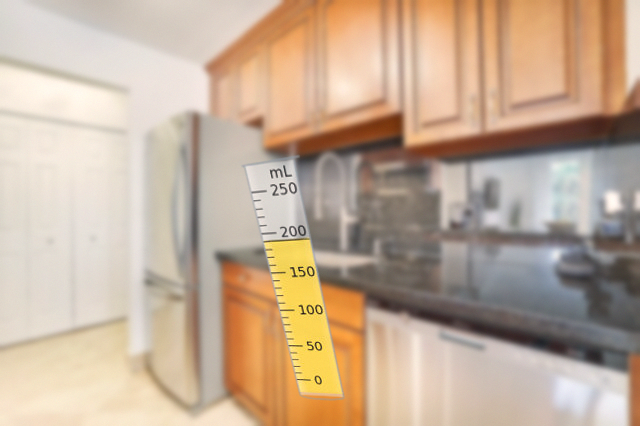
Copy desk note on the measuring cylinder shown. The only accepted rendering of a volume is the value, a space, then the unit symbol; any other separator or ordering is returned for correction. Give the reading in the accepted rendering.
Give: 190 mL
